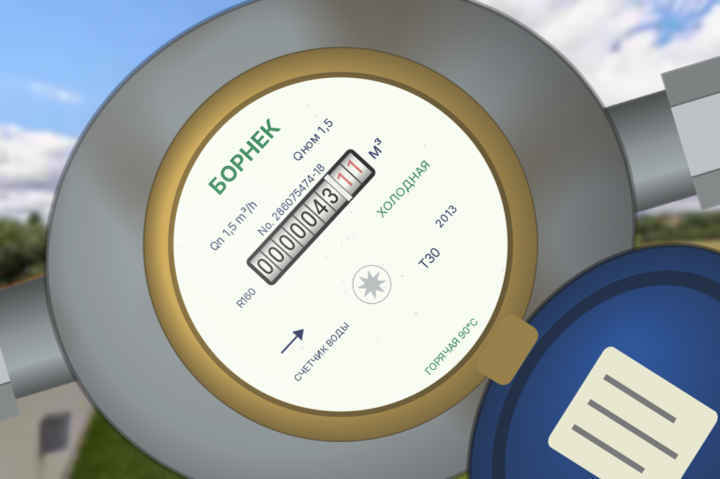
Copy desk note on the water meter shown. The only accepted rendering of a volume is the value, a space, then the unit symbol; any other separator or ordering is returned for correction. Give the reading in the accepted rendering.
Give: 43.11 m³
